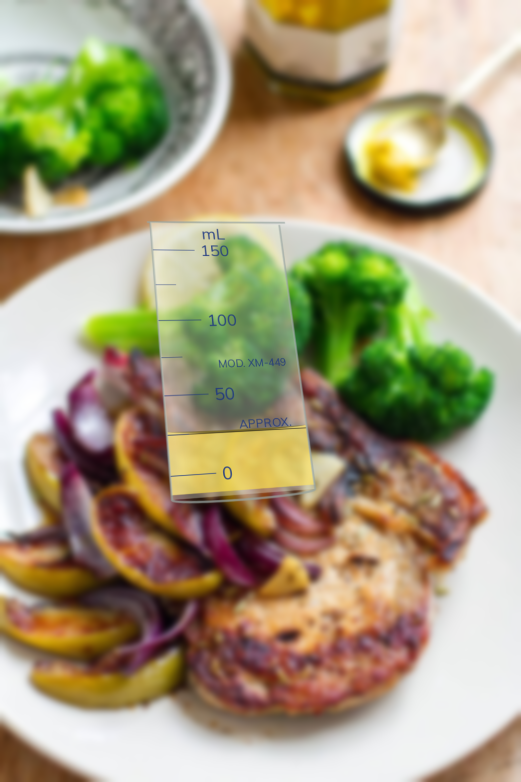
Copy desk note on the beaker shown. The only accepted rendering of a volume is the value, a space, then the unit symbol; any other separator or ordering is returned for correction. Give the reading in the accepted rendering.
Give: 25 mL
